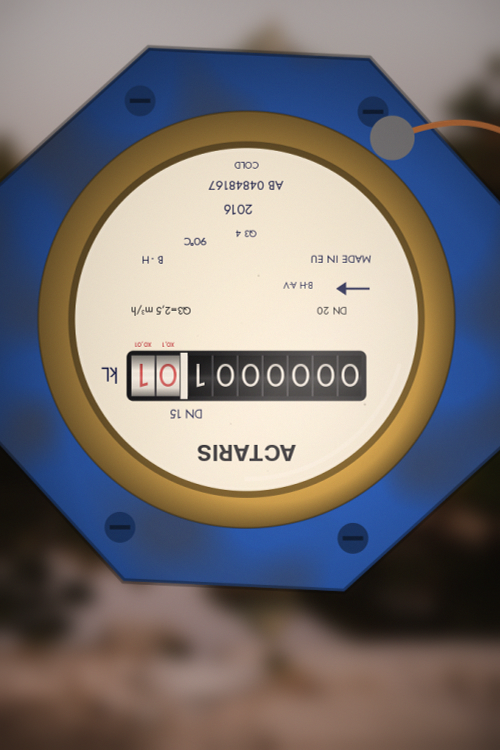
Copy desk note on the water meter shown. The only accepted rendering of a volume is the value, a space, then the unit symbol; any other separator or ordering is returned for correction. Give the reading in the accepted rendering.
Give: 1.01 kL
